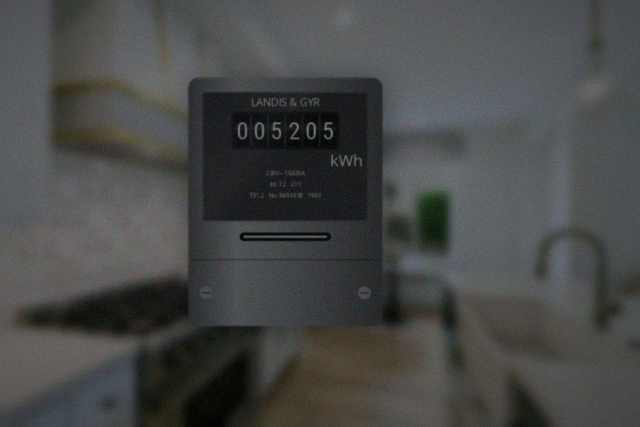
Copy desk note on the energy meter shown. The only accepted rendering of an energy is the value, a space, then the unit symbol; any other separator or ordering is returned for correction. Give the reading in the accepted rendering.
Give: 5205 kWh
